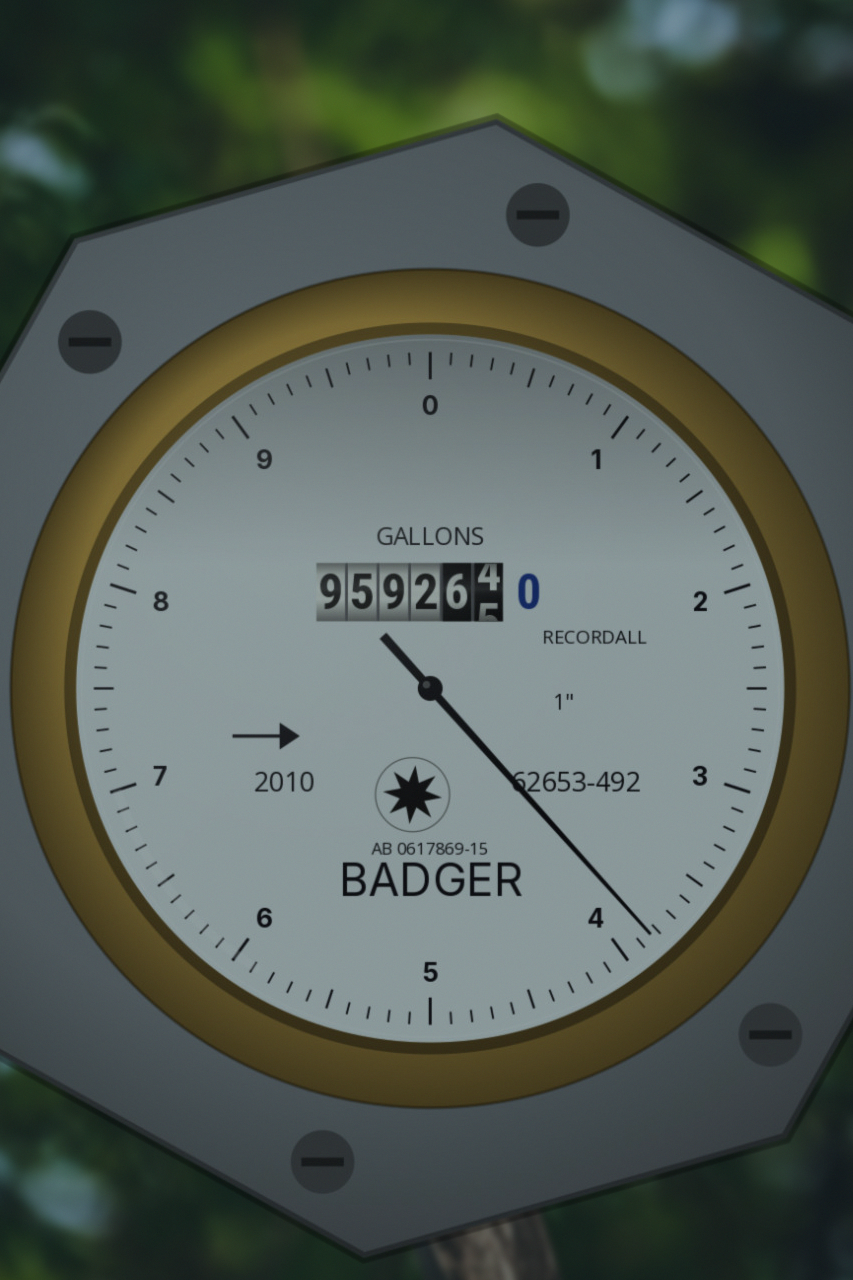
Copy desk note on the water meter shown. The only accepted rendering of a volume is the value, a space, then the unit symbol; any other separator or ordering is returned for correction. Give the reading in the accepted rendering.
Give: 9592643.8 gal
